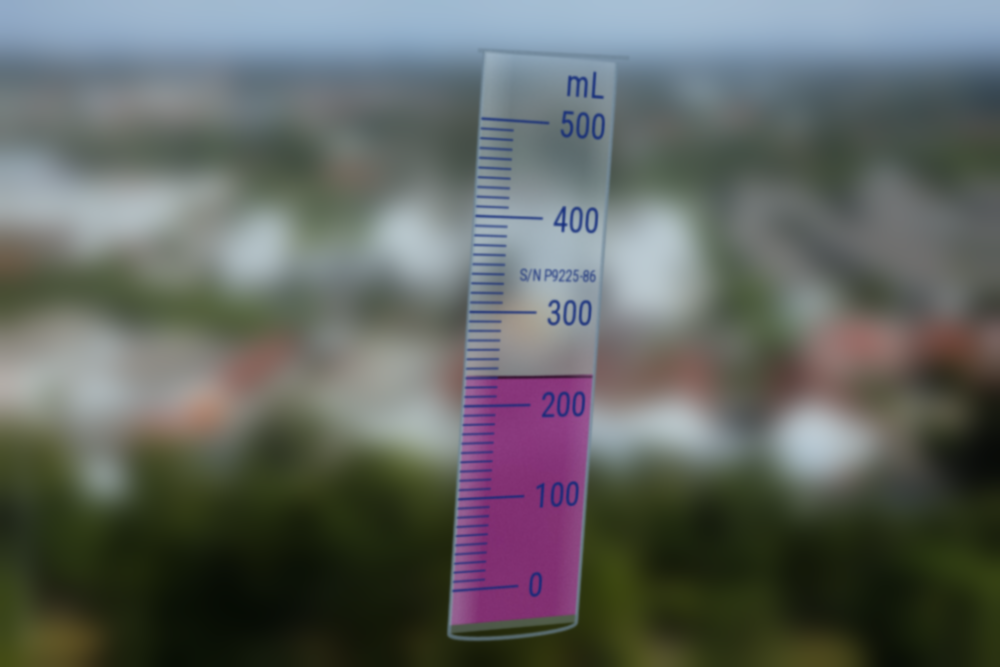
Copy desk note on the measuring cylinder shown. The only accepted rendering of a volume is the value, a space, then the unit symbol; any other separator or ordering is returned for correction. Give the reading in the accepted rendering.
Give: 230 mL
